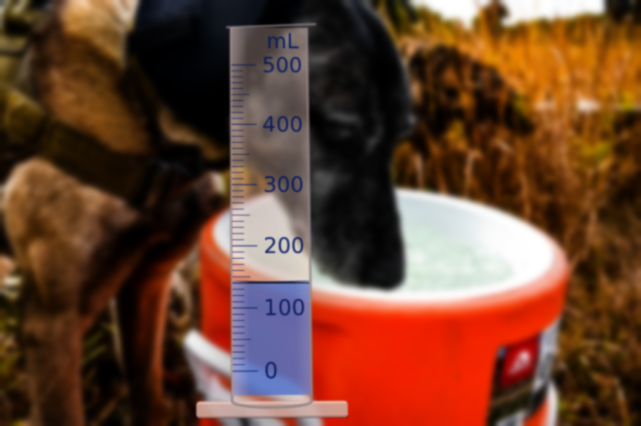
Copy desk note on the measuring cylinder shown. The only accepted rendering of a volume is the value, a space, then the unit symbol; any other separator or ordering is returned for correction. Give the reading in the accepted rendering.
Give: 140 mL
